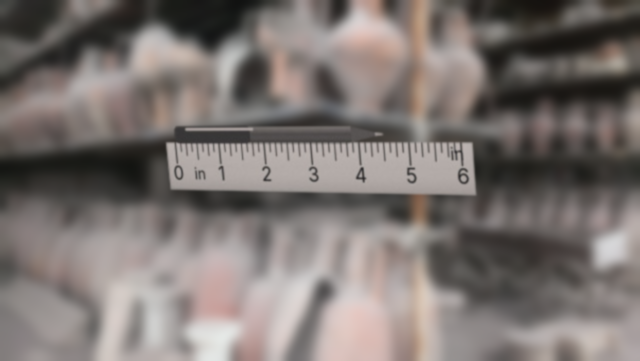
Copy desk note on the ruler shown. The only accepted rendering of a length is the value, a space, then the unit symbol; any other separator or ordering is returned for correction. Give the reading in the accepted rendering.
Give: 4.5 in
